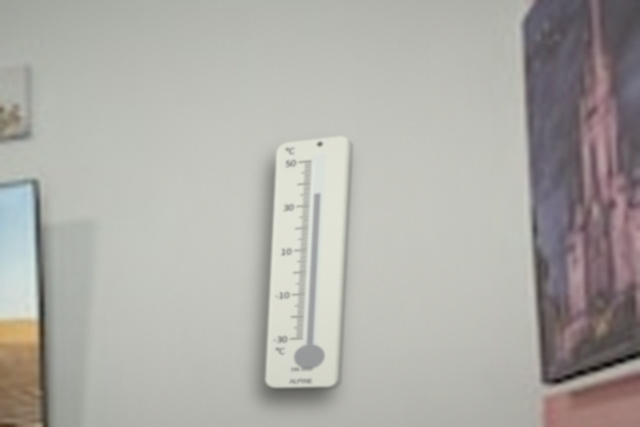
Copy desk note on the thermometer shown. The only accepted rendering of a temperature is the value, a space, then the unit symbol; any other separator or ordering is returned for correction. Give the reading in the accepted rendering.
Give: 35 °C
